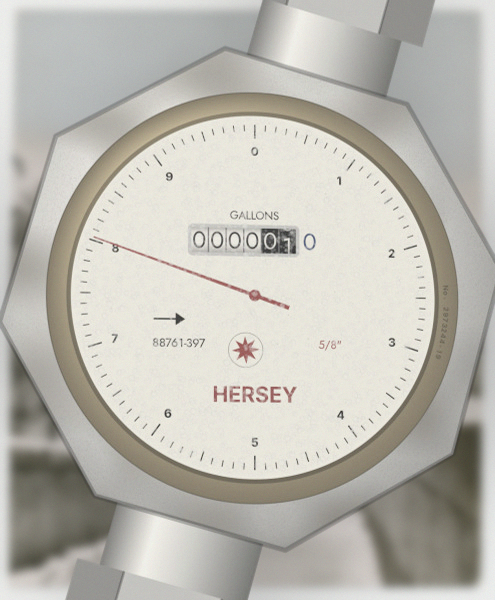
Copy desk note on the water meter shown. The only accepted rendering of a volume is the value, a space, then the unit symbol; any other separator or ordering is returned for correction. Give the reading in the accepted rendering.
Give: 8.0 gal
